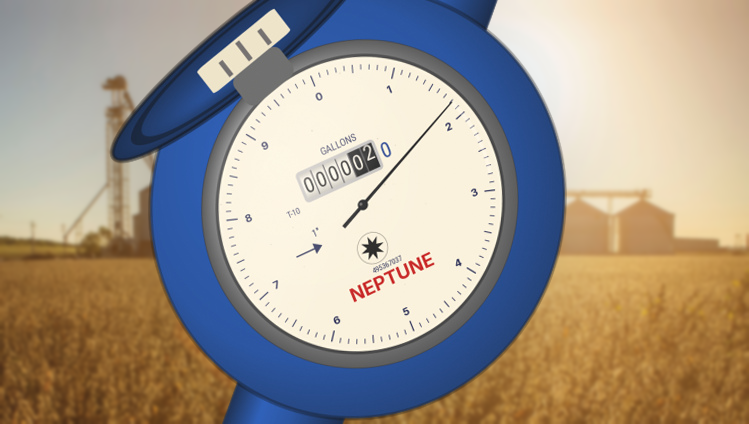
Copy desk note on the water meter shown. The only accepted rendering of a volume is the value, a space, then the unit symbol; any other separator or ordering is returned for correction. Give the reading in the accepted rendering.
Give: 21.8 gal
